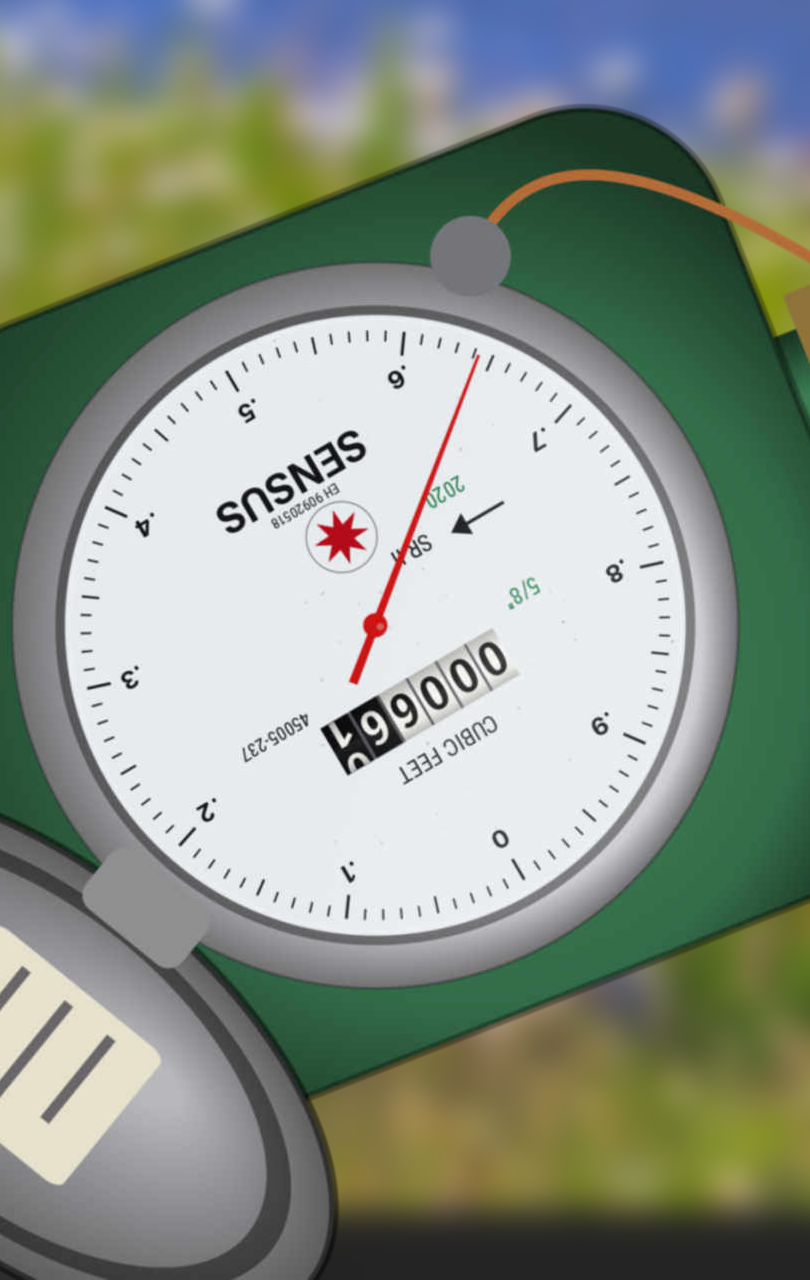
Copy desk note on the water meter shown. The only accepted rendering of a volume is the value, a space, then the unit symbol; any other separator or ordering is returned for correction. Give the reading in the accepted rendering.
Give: 660.64 ft³
